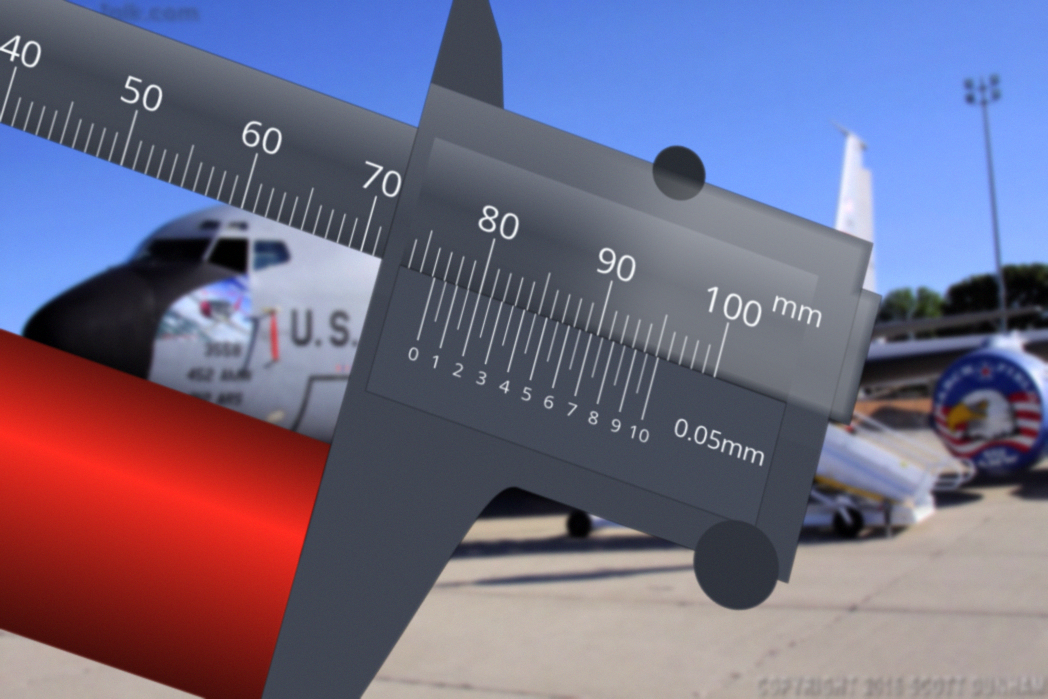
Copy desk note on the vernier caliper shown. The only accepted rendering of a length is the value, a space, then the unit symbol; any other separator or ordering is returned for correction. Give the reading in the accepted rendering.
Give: 76.2 mm
